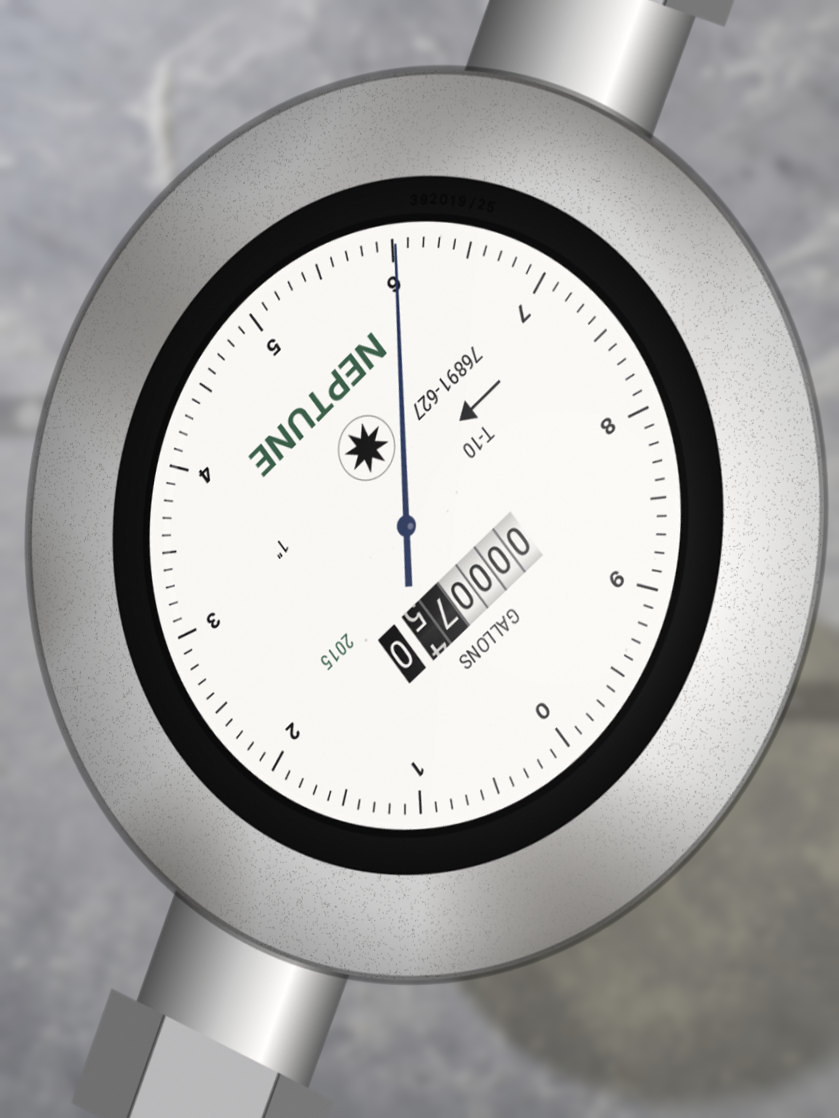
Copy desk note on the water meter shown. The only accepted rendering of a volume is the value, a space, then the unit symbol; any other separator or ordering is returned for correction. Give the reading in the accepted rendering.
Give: 746.0 gal
